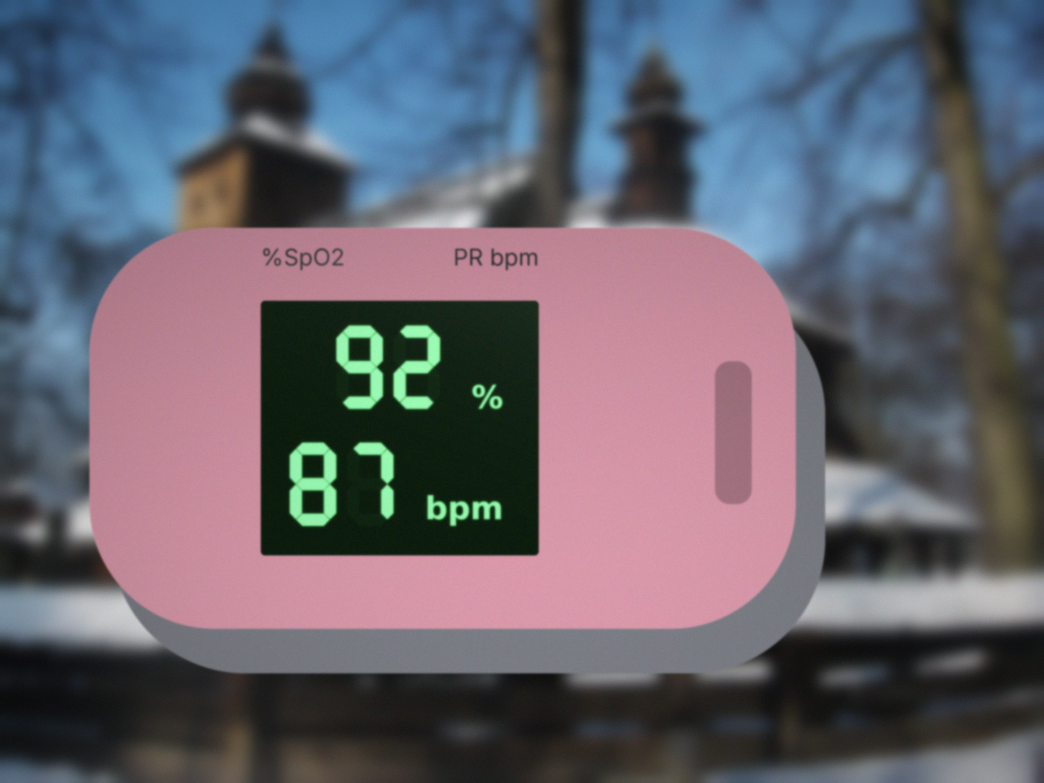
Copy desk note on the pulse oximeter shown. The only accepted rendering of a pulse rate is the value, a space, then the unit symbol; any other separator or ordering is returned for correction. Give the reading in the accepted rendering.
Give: 87 bpm
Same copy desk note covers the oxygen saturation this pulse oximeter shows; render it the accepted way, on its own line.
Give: 92 %
